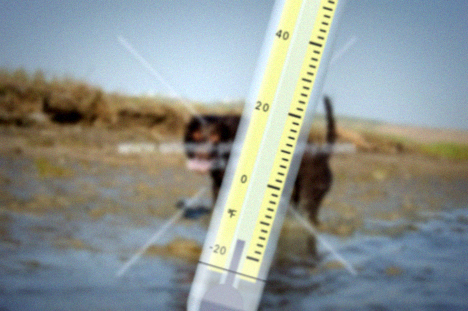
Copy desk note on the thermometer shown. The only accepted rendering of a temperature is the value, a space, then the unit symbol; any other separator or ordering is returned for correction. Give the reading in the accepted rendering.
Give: -16 °F
